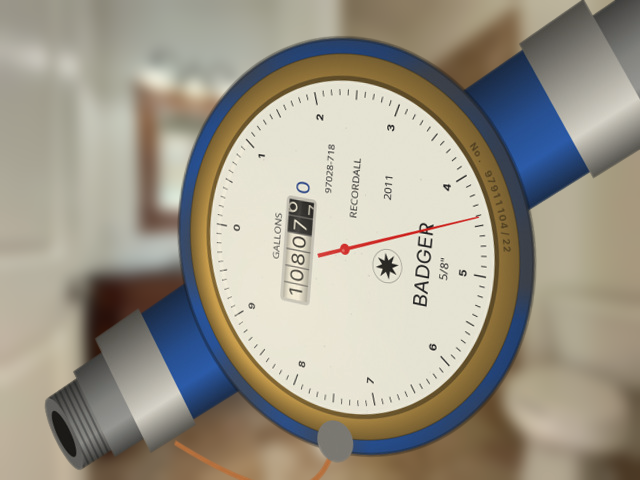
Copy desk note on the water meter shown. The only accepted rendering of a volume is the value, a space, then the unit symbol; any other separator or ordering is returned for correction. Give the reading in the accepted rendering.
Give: 1080764.4 gal
